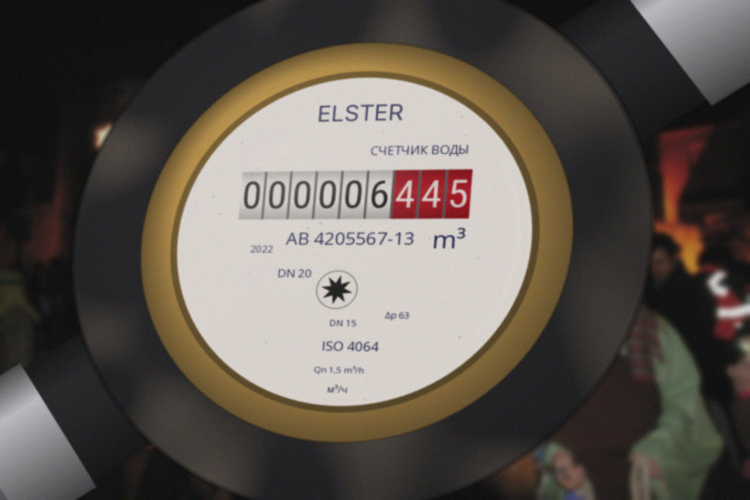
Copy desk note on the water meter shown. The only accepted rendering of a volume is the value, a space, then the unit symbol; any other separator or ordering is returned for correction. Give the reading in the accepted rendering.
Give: 6.445 m³
